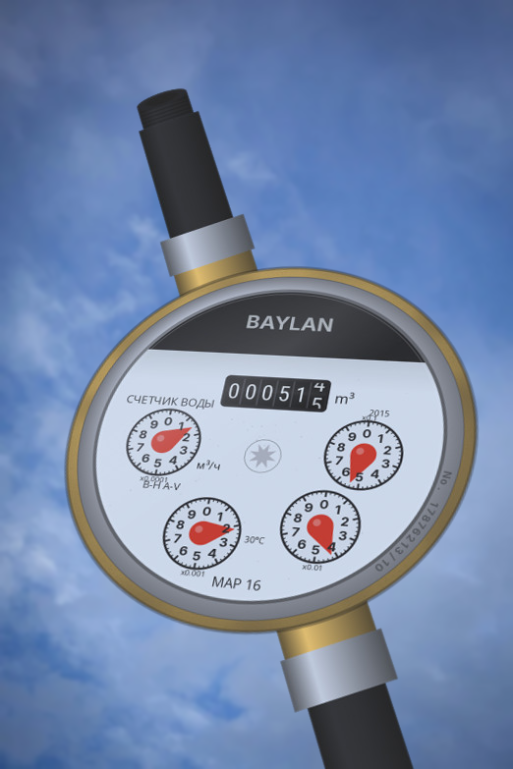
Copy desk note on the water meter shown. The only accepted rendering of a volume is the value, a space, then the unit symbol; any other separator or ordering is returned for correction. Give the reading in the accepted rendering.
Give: 514.5421 m³
